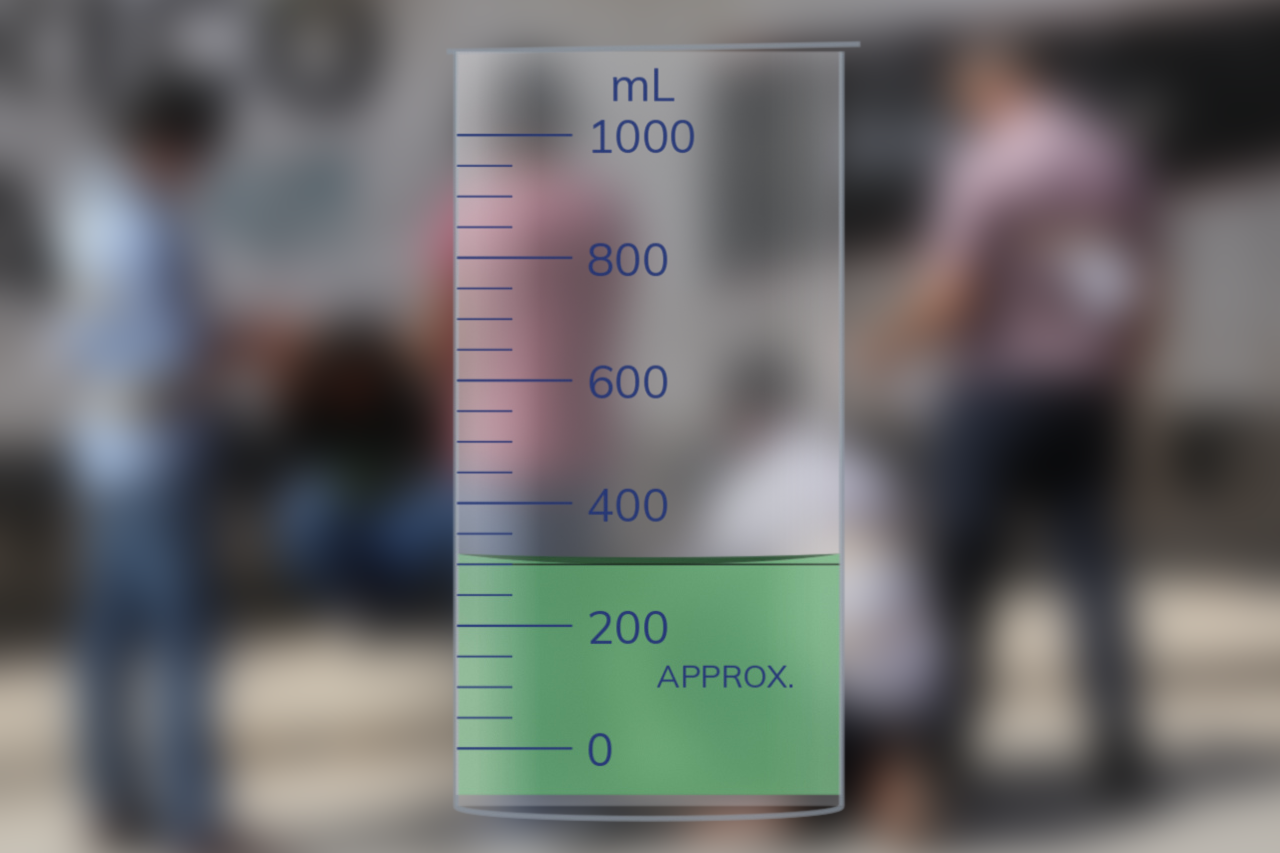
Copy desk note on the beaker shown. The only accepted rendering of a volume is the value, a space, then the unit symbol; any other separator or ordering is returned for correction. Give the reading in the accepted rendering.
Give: 300 mL
